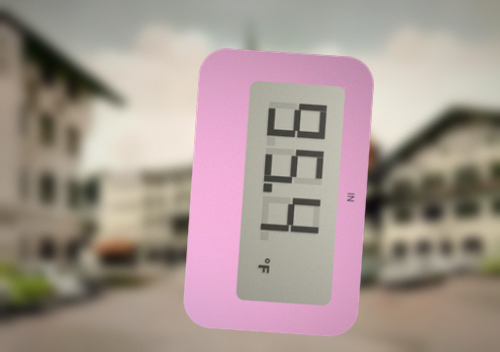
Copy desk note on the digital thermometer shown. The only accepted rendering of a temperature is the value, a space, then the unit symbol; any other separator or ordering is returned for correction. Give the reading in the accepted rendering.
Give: 95.4 °F
